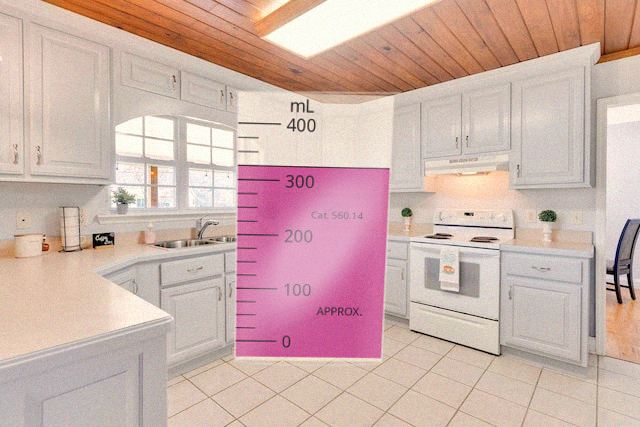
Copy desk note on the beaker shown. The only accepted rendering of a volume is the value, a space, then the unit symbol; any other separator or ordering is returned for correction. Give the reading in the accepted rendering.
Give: 325 mL
